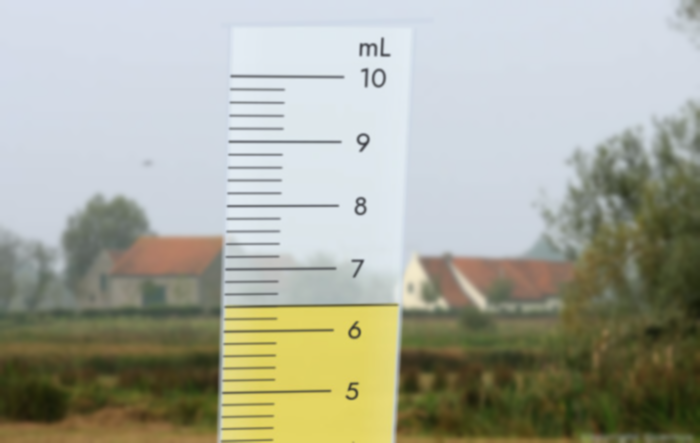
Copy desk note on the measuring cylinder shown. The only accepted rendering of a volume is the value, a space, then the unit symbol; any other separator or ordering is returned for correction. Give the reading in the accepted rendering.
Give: 6.4 mL
